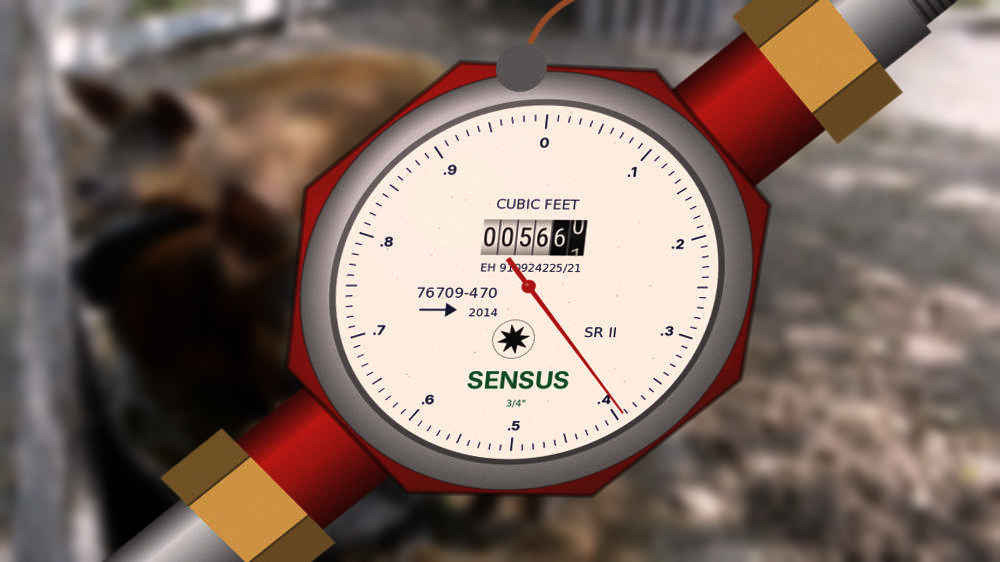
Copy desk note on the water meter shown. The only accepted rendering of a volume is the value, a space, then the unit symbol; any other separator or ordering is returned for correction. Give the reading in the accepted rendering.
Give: 5660.39 ft³
